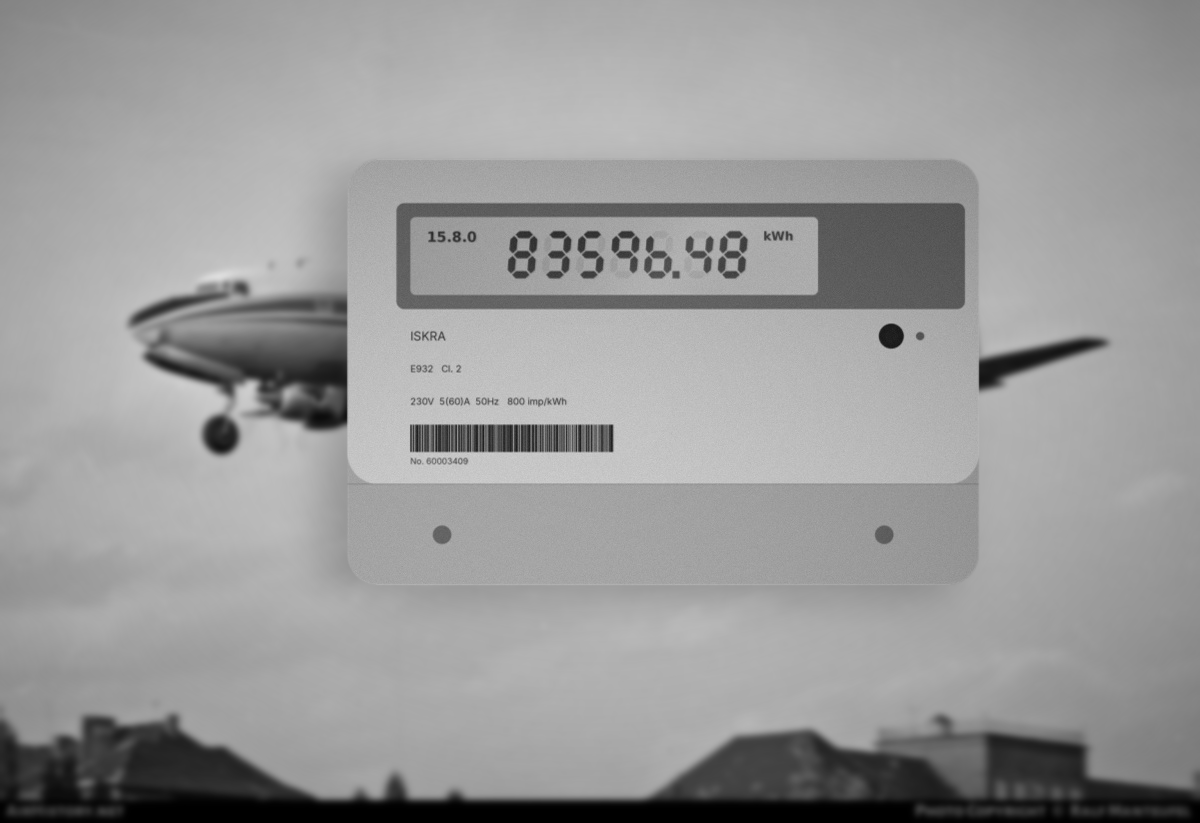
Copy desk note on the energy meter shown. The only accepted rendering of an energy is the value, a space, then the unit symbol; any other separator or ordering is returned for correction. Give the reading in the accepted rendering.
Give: 83596.48 kWh
